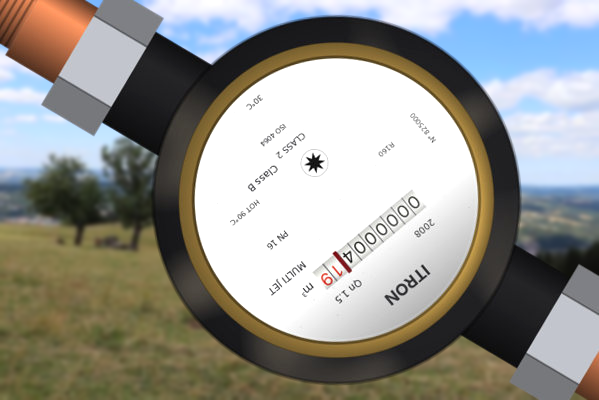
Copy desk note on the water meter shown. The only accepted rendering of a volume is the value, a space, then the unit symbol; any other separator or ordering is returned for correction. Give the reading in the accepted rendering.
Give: 4.19 m³
